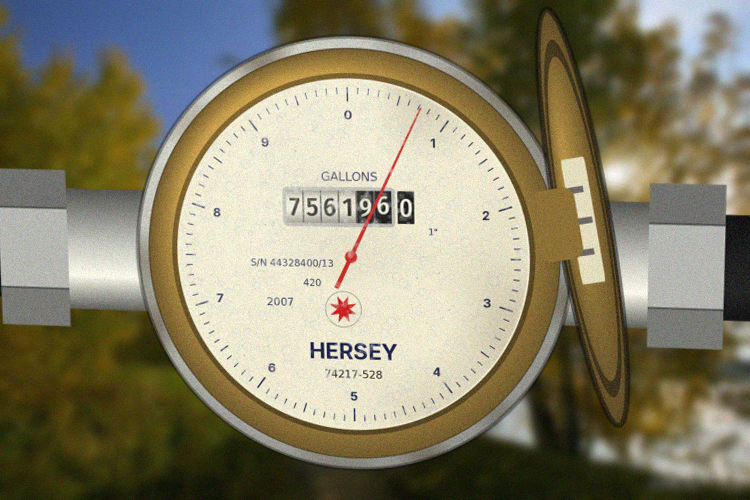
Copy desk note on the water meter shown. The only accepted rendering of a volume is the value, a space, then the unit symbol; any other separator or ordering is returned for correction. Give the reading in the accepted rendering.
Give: 7561960.7 gal
